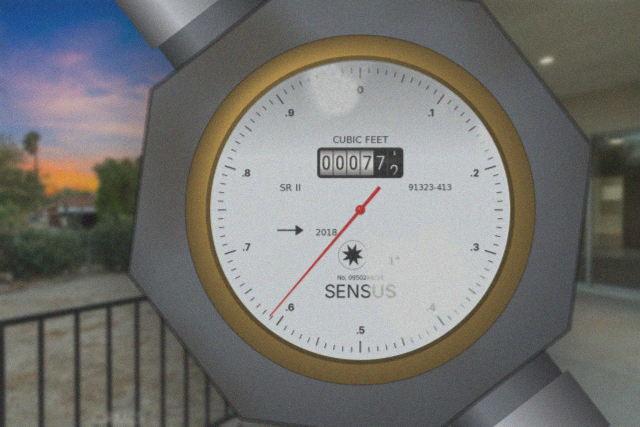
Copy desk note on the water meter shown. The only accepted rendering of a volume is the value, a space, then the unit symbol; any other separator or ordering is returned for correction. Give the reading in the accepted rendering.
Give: 771.61 ft³
